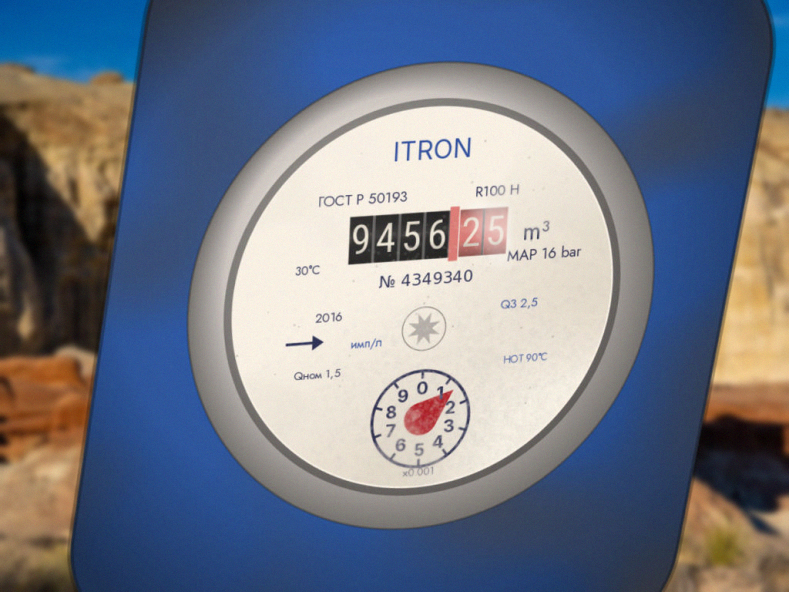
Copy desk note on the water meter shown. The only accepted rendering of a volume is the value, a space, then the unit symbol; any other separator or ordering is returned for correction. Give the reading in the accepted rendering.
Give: 9456.251 m³
